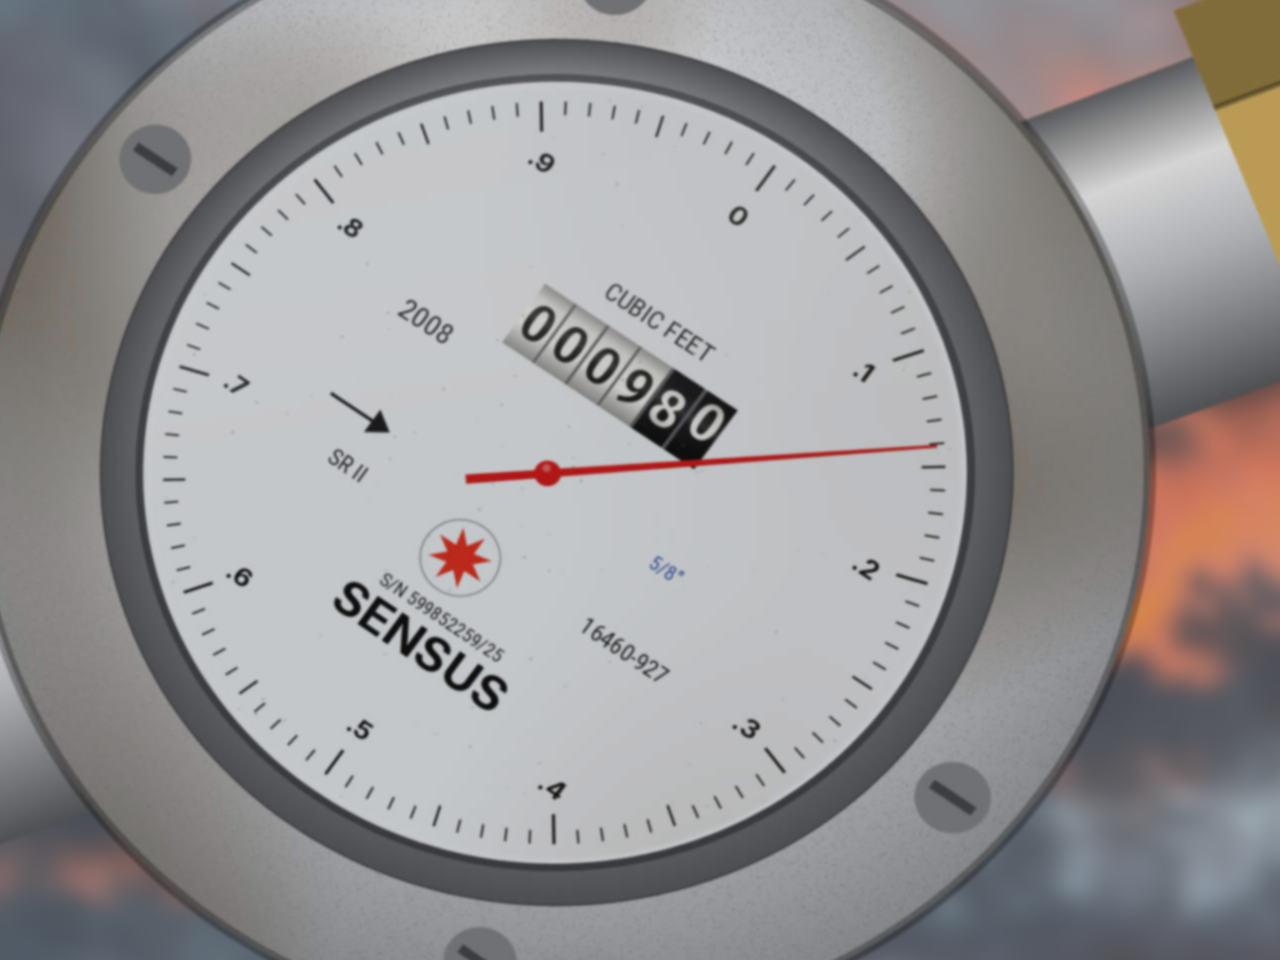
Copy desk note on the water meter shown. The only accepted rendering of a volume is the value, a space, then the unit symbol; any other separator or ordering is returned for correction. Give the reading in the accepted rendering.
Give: 980.14 ft³
